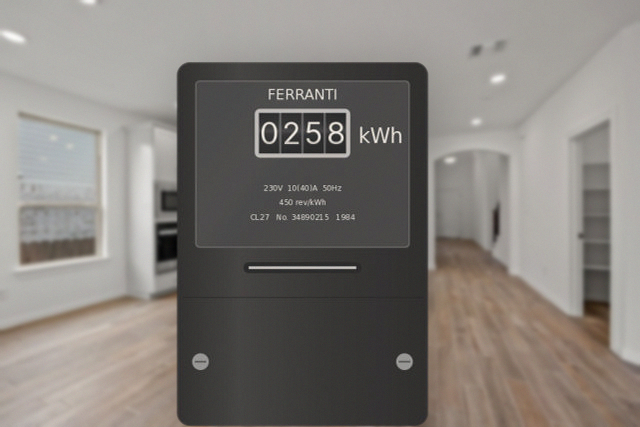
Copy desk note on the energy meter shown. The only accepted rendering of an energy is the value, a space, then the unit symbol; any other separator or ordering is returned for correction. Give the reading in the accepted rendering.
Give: 258 kWh
